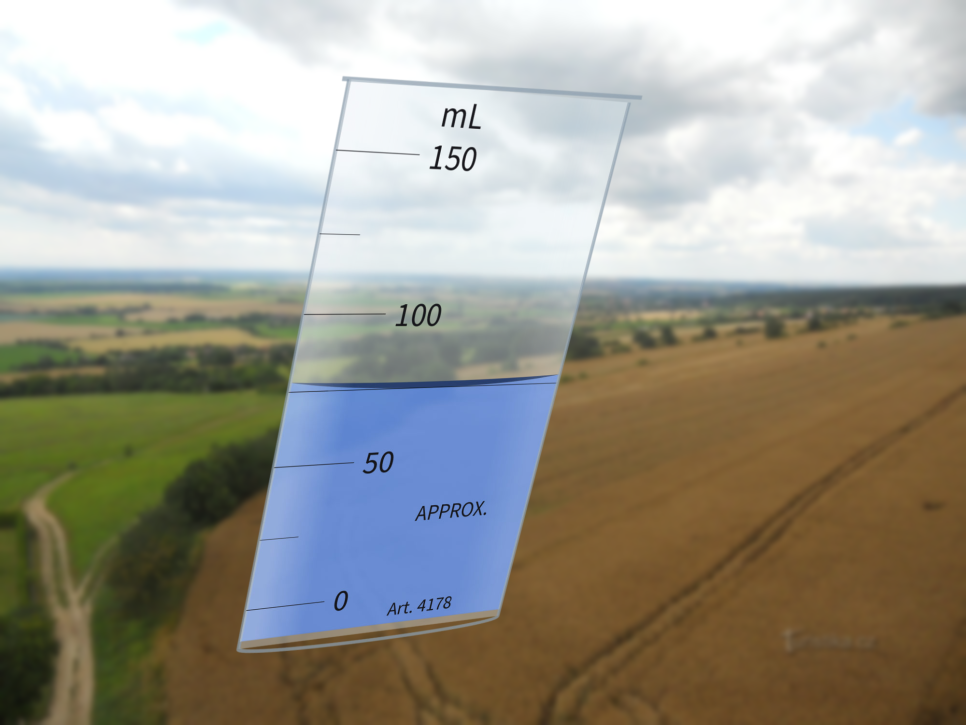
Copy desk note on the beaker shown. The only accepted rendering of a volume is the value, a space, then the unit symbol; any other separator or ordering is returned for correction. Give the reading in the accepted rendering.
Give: 75 mL
